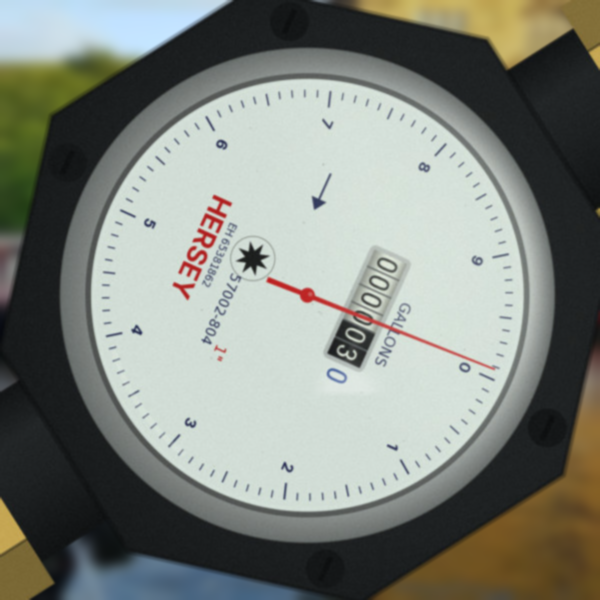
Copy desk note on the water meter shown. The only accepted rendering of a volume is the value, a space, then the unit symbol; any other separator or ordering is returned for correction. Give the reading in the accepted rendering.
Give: 29.9 gal
